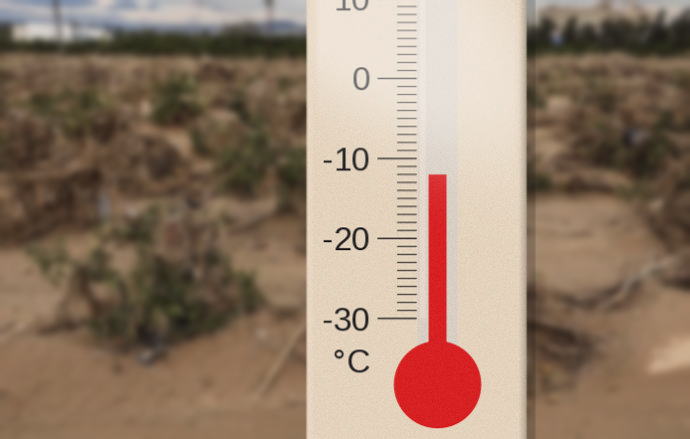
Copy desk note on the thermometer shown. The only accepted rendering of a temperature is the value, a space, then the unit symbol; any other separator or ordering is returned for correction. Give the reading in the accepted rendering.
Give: -12 °C
